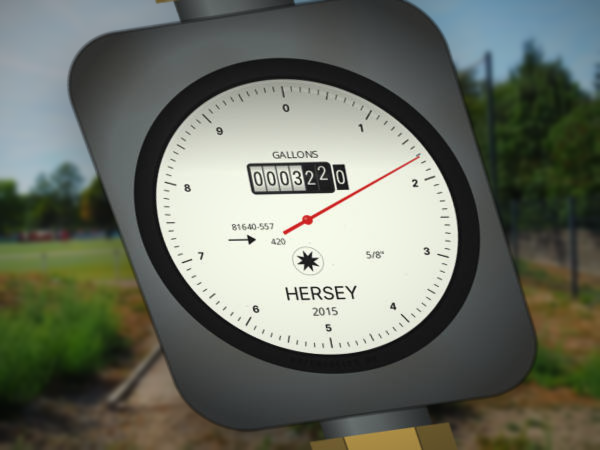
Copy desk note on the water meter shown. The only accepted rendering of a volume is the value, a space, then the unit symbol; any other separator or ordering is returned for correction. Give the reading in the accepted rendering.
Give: 3221.7 gal
